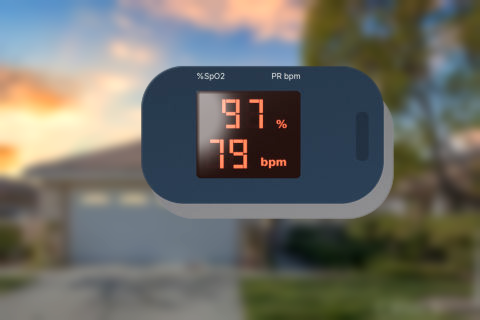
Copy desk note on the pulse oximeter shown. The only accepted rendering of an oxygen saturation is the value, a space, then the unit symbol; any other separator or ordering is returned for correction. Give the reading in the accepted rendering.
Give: 97 %
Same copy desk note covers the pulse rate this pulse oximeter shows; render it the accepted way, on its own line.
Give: 79 bpm
